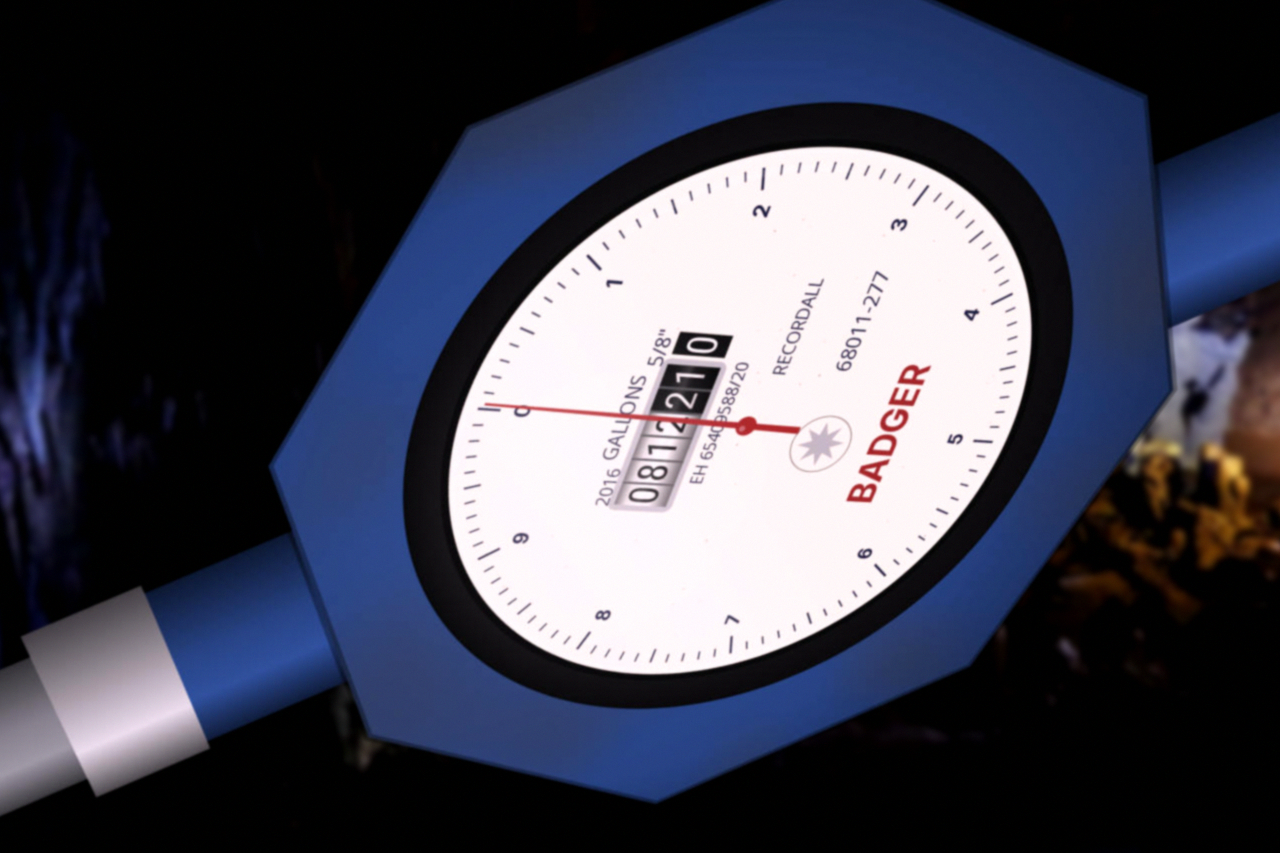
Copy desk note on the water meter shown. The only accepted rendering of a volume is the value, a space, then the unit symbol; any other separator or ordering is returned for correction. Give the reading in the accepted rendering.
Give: 812210.0 gal
